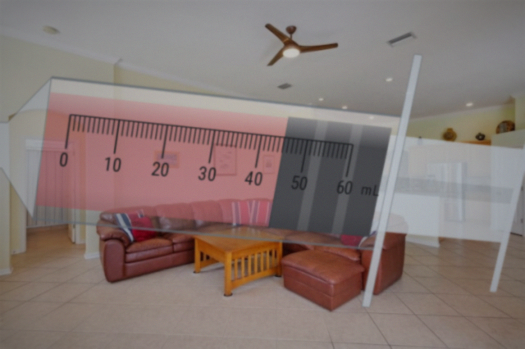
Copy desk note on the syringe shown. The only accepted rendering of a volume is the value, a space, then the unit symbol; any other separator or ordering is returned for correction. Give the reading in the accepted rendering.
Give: 45 mL
